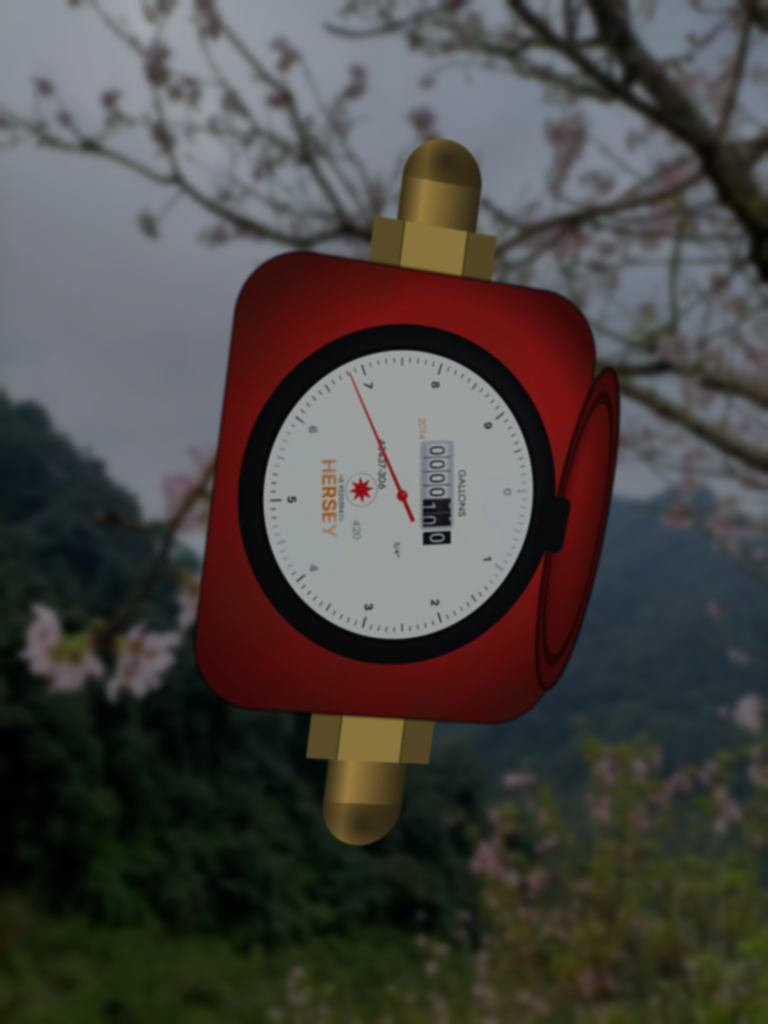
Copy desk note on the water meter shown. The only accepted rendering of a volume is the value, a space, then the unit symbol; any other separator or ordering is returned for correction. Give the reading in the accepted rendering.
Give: 96.8 gal
